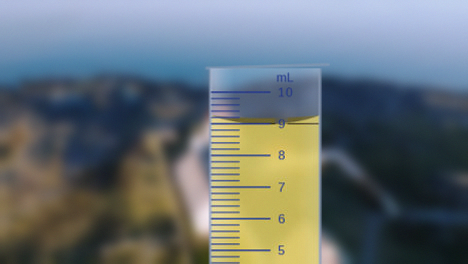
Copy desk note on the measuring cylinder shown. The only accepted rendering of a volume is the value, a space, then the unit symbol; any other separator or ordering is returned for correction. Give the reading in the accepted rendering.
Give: 9 mL
